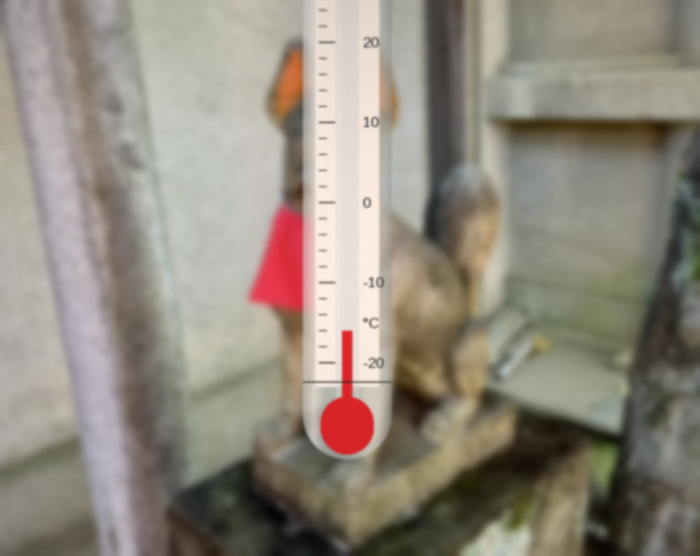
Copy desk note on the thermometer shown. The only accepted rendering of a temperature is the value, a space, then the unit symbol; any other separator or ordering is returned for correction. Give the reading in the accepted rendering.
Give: -16 °C
